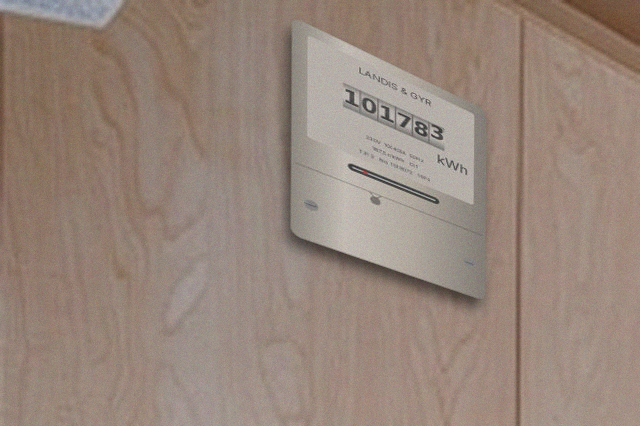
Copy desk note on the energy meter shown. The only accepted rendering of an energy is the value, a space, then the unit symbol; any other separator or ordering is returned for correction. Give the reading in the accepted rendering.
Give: 101783 kWh
